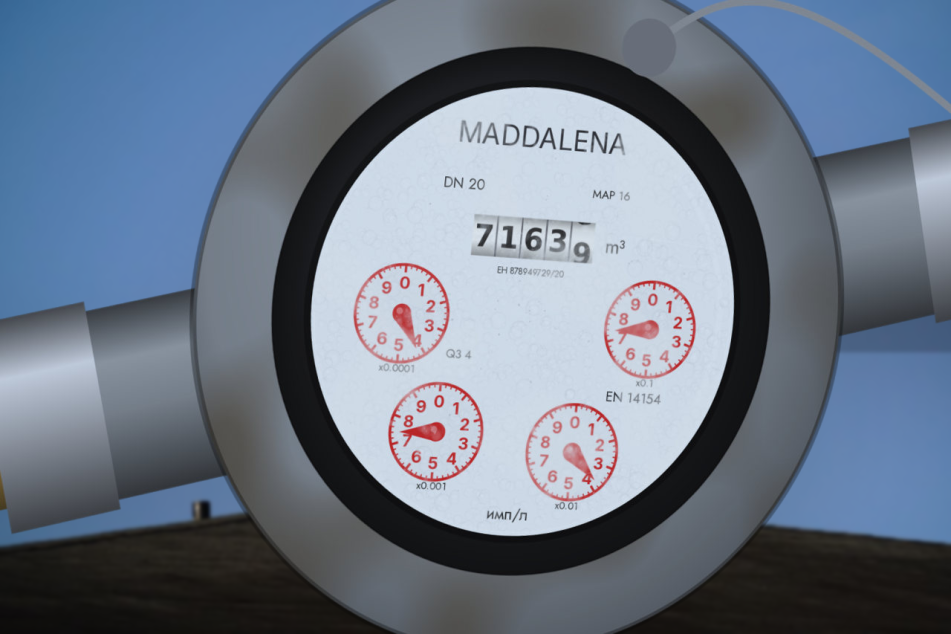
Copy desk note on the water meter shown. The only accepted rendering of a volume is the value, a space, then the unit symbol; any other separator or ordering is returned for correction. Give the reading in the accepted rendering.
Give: 71638.7374 m³
